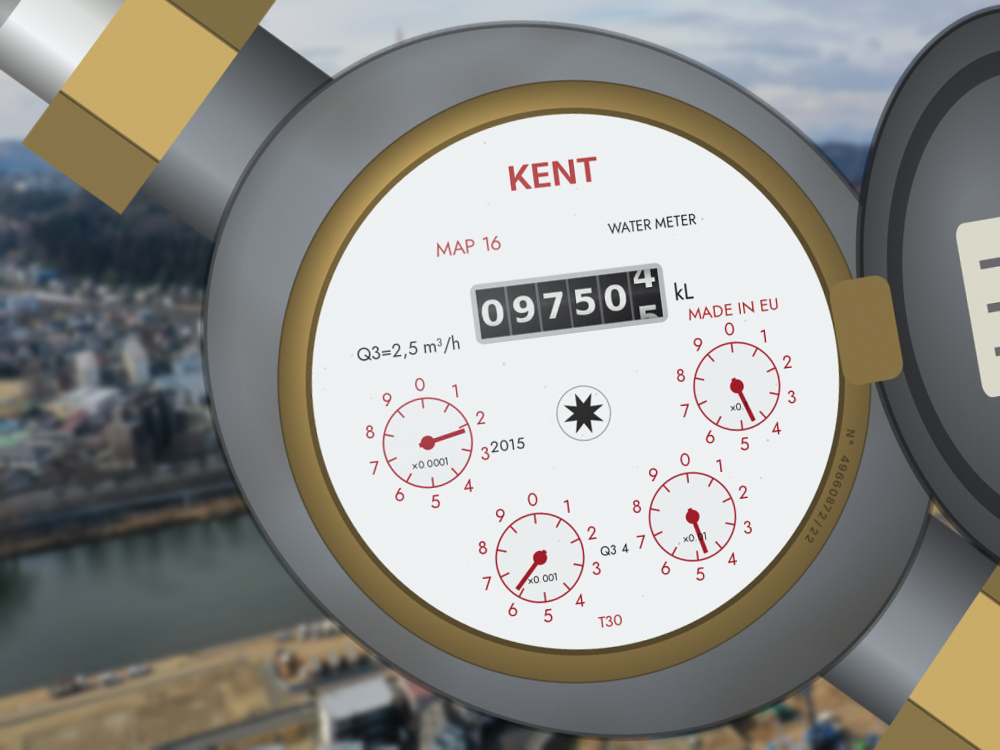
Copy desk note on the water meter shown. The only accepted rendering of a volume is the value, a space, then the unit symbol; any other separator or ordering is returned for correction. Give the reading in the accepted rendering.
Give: 97504.4462 kL
